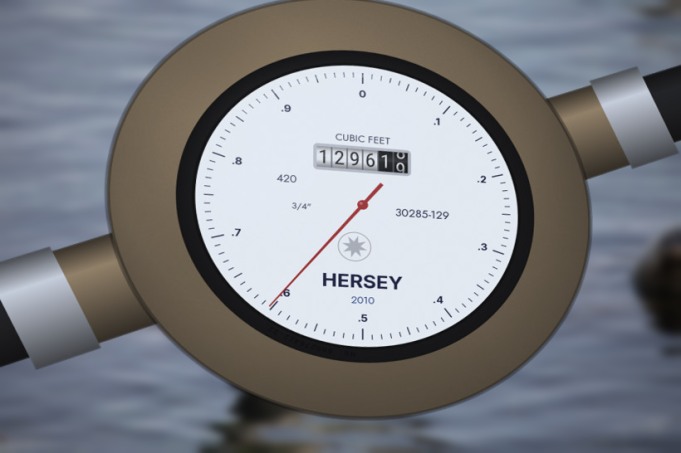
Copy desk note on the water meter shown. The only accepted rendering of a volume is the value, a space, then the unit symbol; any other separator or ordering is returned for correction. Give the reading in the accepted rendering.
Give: 129618.60 ft³
